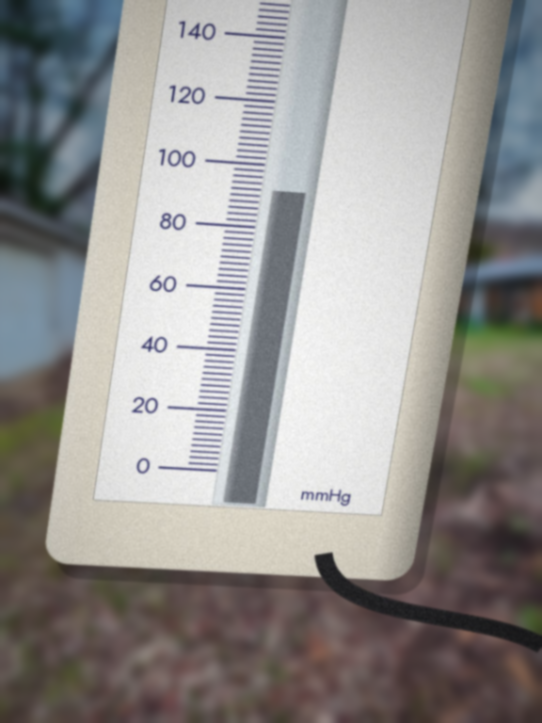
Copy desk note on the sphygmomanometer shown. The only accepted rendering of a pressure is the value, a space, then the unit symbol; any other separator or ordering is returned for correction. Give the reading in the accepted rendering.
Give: 92 mmHg
